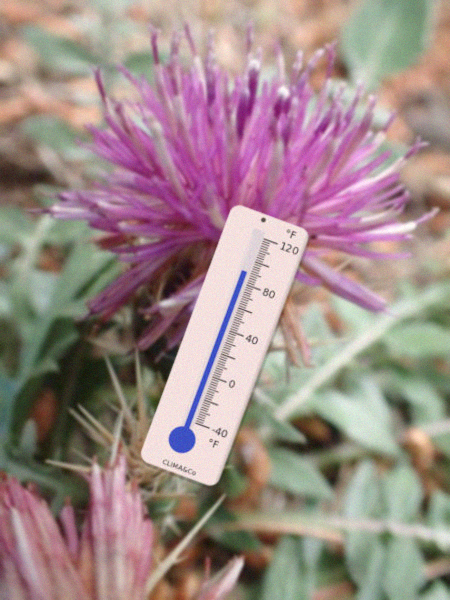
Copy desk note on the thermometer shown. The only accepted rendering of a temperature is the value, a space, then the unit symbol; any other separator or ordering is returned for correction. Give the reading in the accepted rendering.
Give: 90 °F
